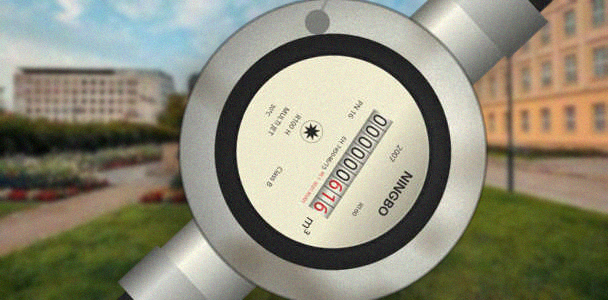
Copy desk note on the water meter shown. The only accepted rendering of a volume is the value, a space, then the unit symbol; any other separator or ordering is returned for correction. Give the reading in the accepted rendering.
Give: 0.616 m³
